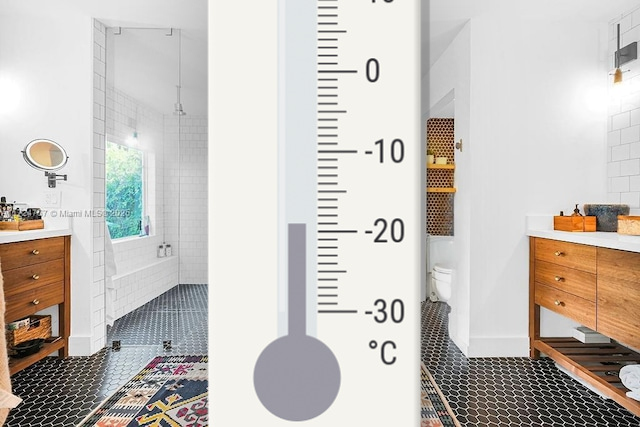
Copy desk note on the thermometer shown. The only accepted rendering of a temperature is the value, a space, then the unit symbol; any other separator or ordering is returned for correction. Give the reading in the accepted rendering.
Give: -19 °C
